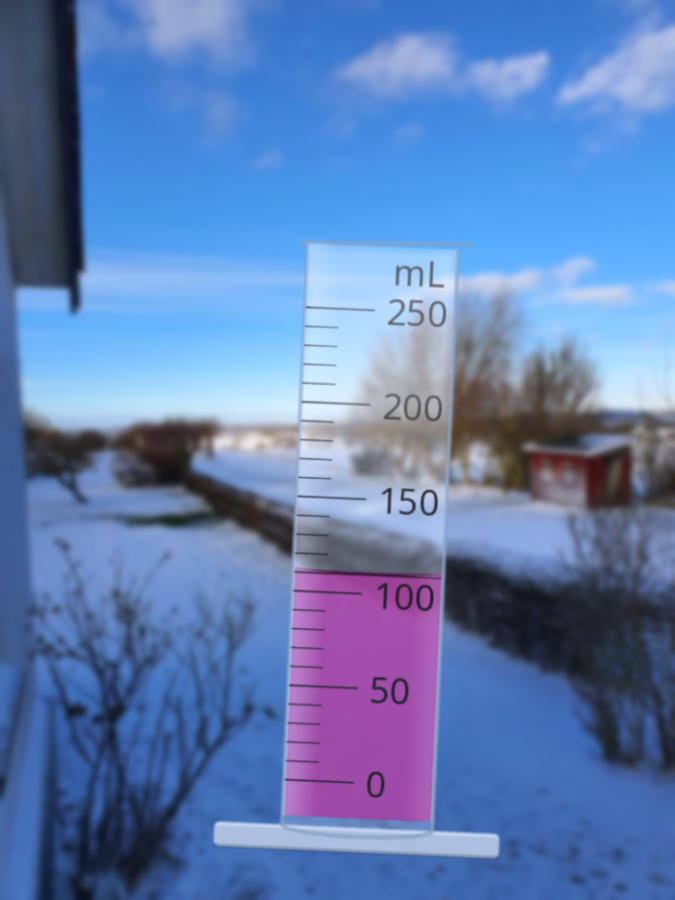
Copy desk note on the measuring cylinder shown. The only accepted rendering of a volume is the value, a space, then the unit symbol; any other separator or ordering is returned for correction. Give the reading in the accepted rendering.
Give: 110 mL
